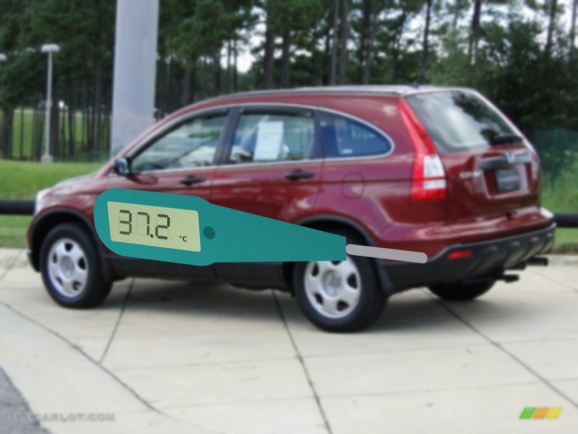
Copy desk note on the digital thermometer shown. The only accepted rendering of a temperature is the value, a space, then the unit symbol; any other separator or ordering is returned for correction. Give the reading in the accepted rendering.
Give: 37.2 °C
